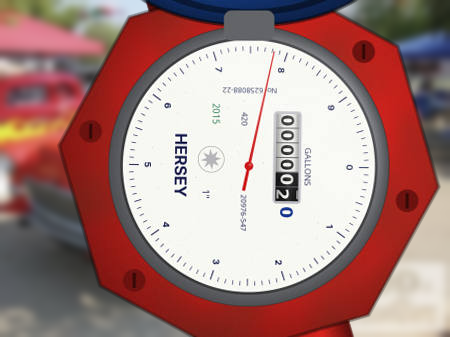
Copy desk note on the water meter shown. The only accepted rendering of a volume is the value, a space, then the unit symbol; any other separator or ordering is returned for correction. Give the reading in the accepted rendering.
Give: 17.8 gal
